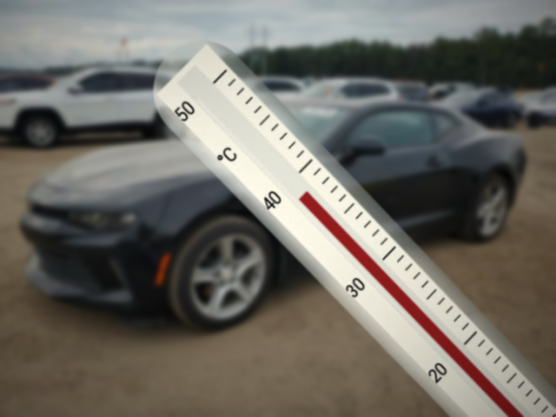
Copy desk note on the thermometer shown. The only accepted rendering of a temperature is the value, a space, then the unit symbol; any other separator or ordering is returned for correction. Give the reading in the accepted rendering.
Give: 38.5 °C
